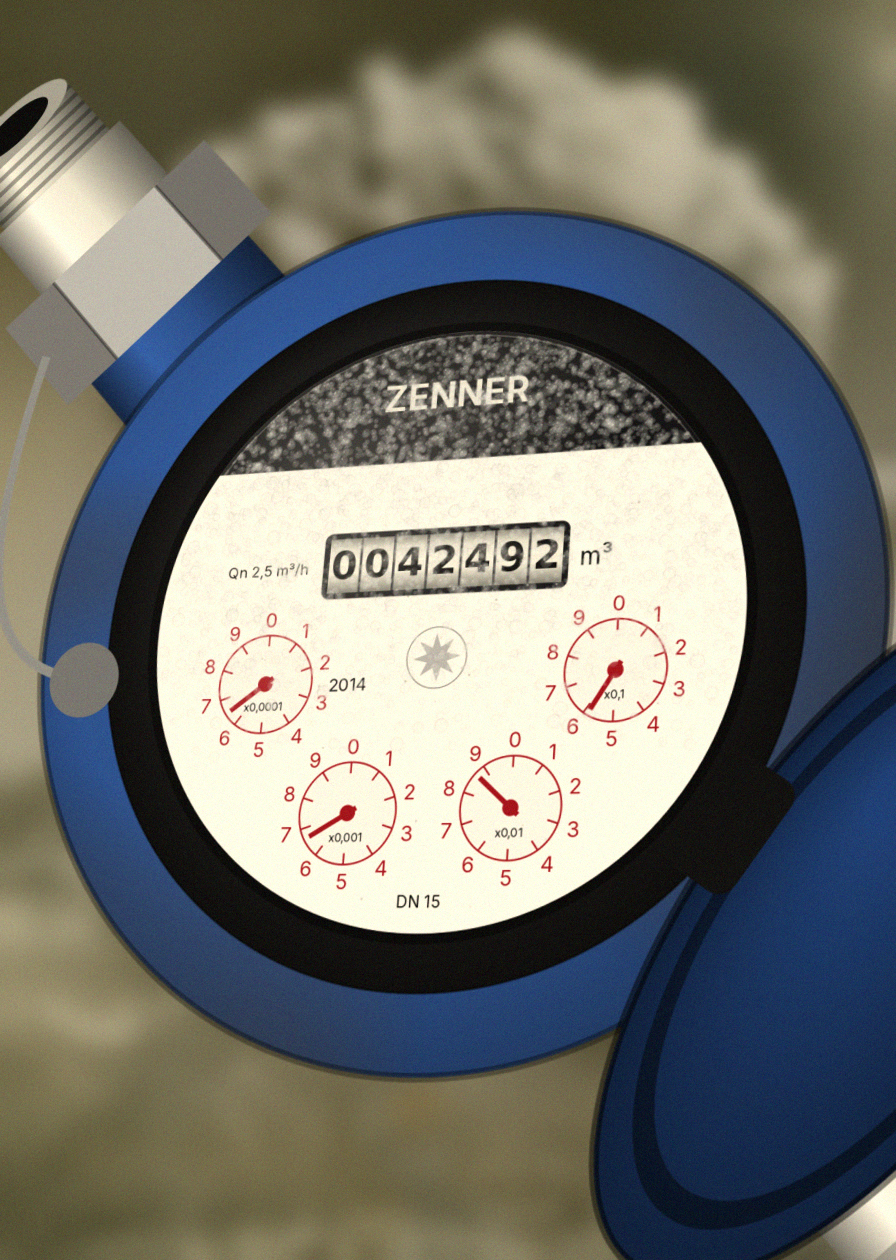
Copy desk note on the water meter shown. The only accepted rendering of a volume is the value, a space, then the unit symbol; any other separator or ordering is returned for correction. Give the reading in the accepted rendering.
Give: 42492.5866 m³
